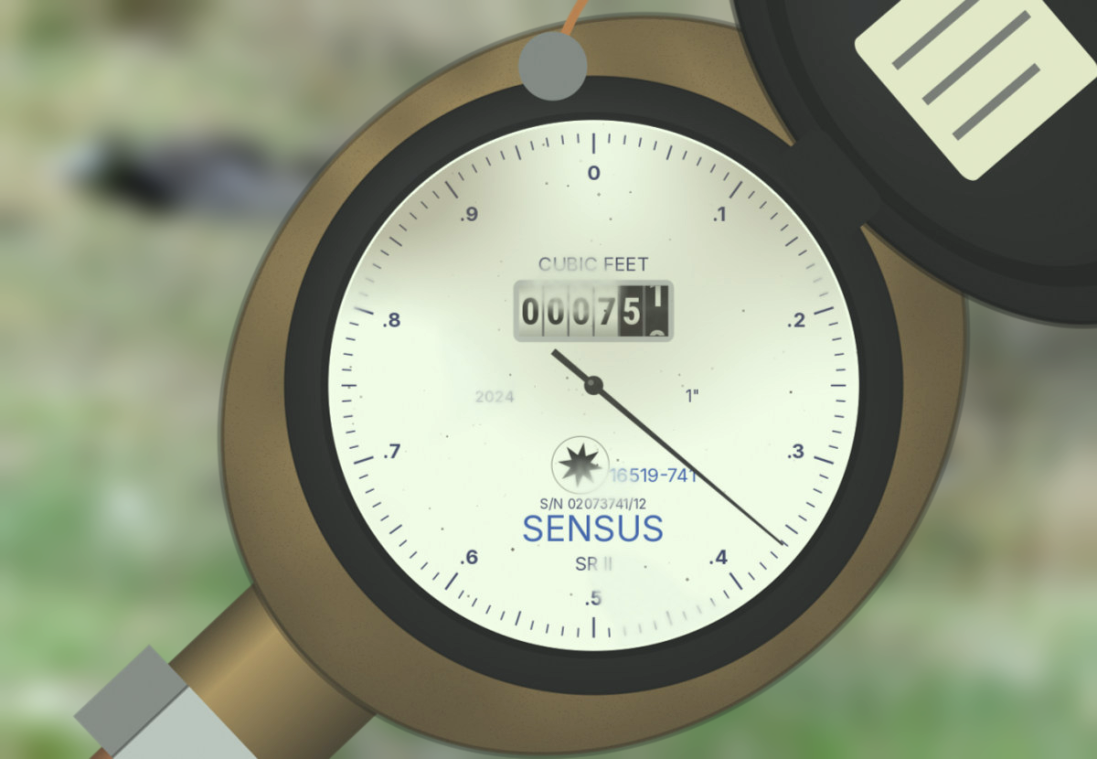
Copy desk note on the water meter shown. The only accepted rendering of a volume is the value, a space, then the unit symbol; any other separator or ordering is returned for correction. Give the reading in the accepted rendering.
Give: 751.36 ft³
